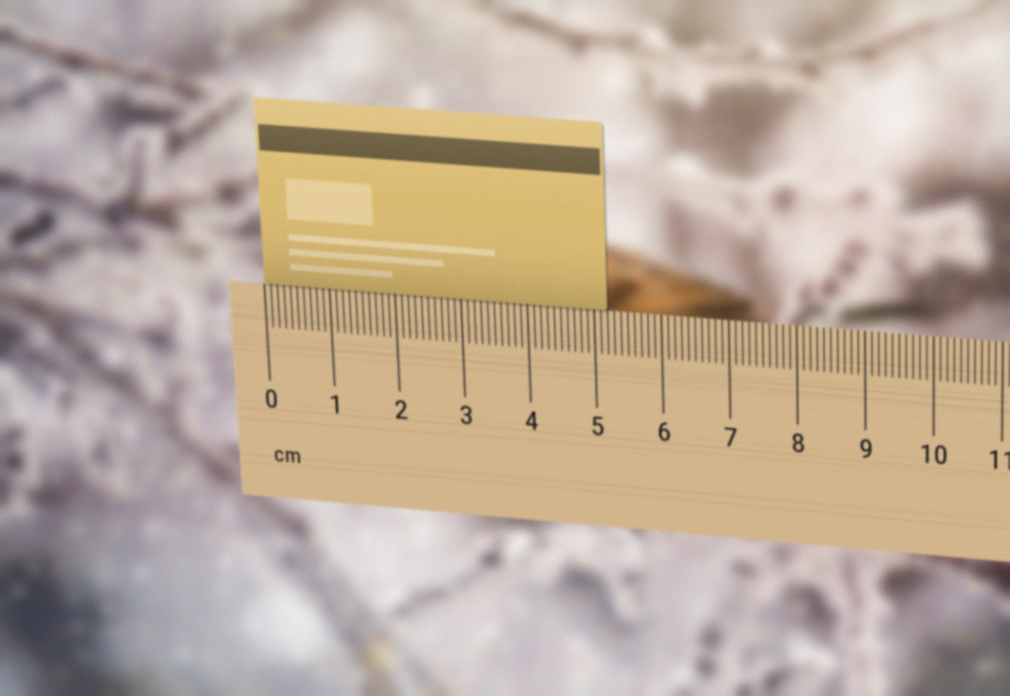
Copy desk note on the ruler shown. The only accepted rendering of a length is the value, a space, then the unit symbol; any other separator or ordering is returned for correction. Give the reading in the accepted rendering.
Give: 5.2 cm
